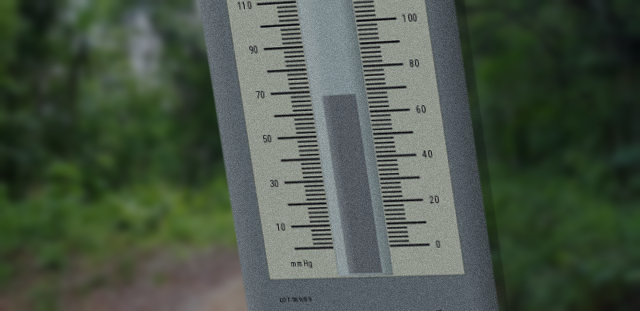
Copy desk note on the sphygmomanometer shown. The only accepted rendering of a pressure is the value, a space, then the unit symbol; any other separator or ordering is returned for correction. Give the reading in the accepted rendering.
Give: 68 mmHg
